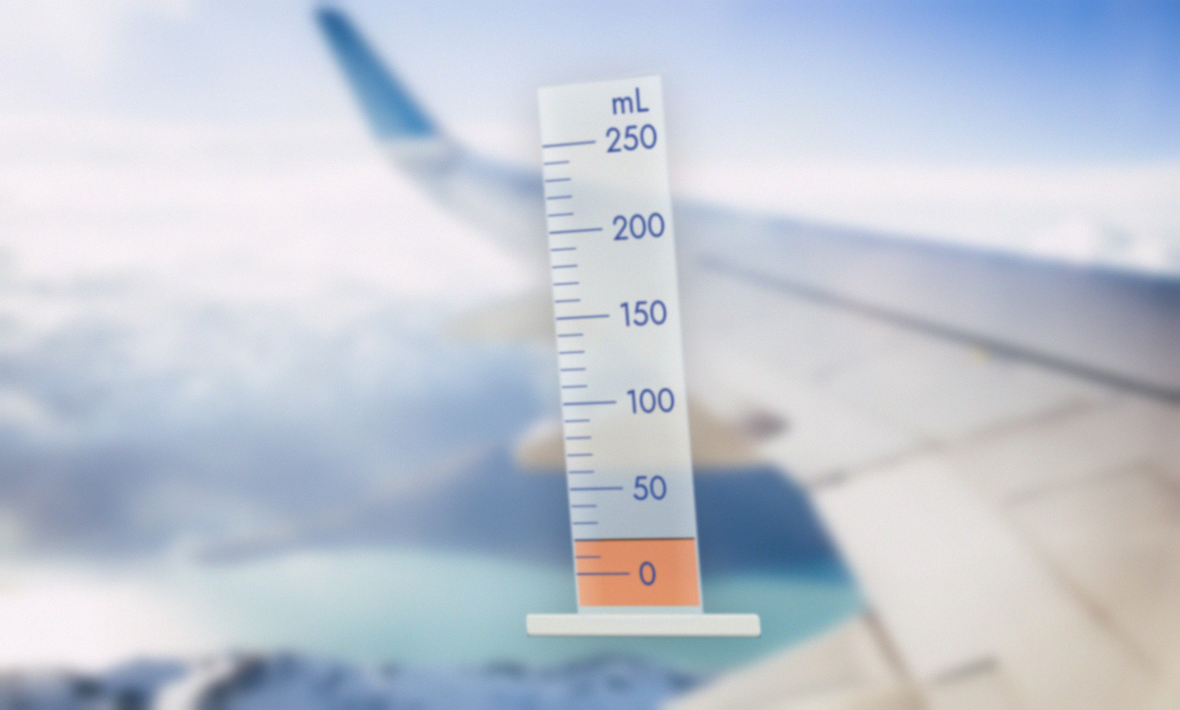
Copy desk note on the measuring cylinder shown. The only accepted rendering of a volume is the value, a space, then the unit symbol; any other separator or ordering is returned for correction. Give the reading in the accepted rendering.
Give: 20 mL
